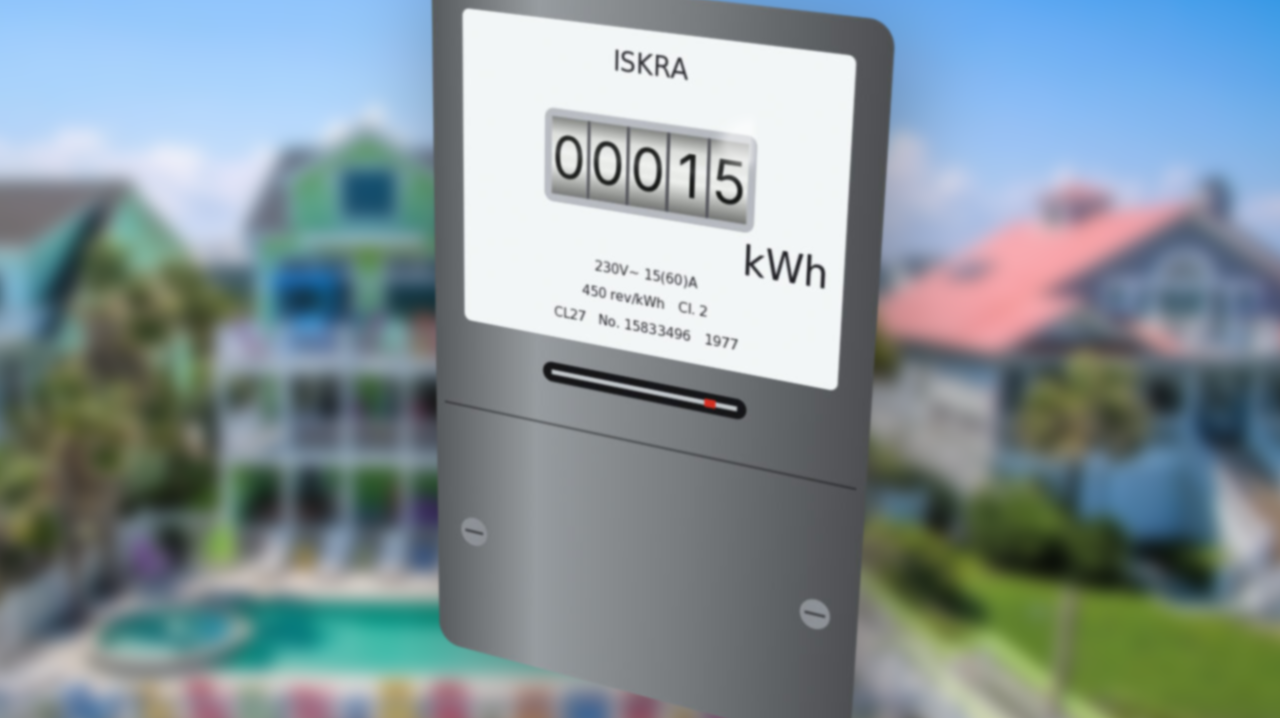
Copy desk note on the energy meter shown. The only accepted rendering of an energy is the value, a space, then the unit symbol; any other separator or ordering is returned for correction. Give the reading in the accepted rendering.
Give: 15 kWh
